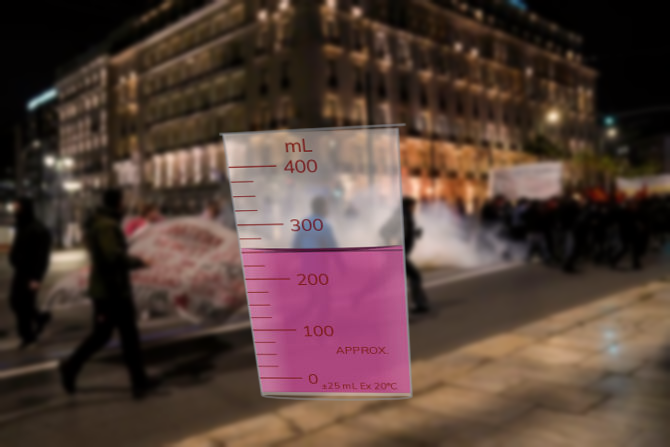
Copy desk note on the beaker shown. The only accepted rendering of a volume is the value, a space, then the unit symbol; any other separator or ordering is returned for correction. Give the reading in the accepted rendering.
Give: 250 mL
